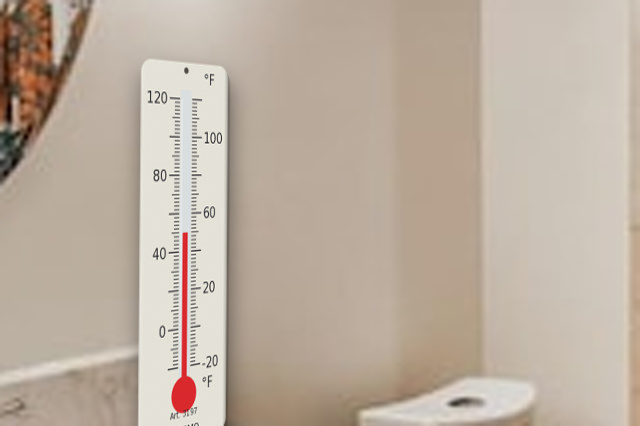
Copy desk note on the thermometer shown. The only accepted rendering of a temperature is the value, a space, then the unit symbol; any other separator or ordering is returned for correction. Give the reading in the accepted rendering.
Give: 50 °F
